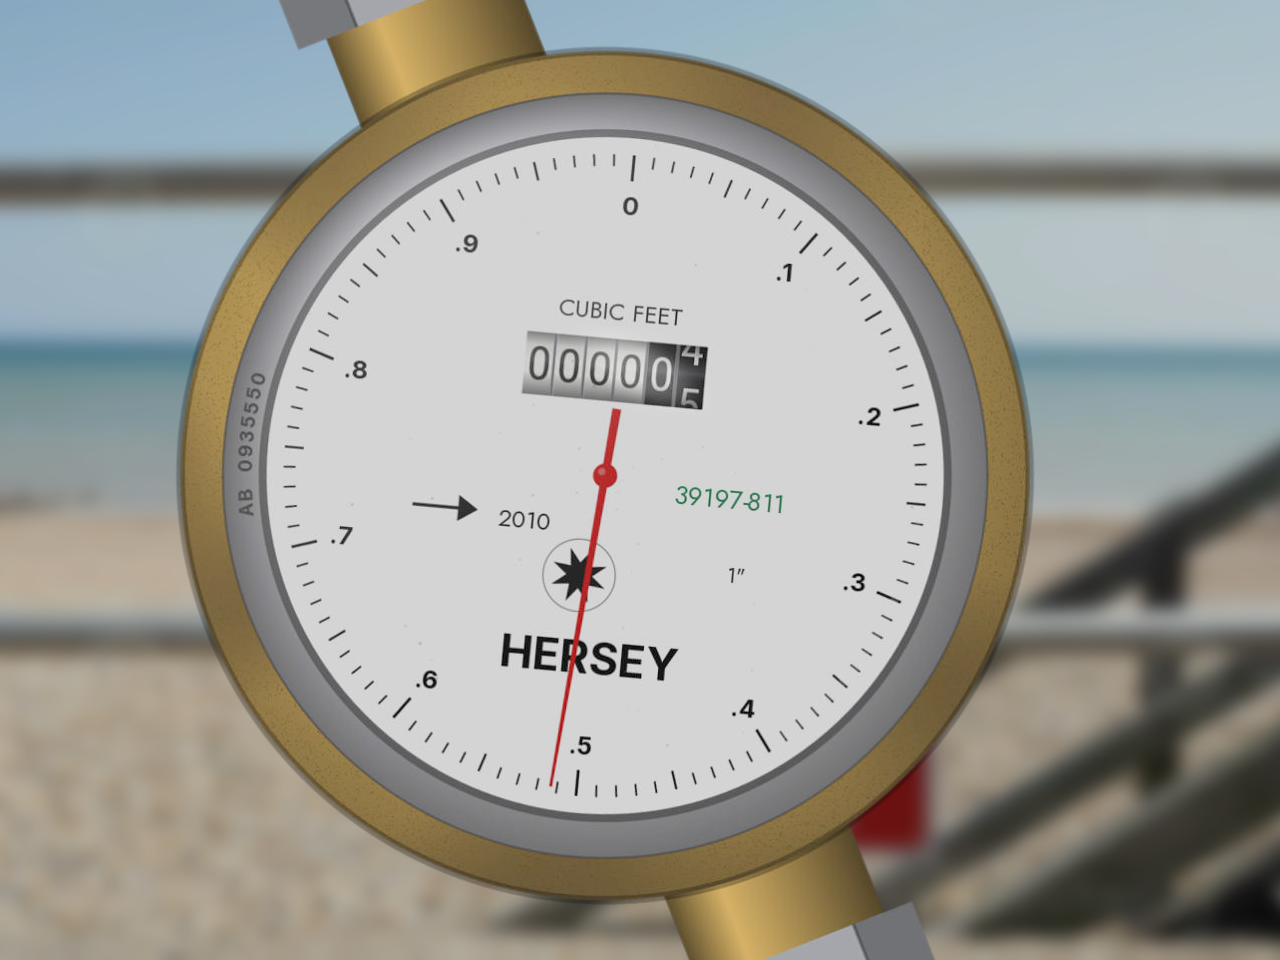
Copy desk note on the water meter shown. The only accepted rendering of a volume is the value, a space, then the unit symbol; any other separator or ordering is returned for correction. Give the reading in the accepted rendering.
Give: 4.51 ft³
